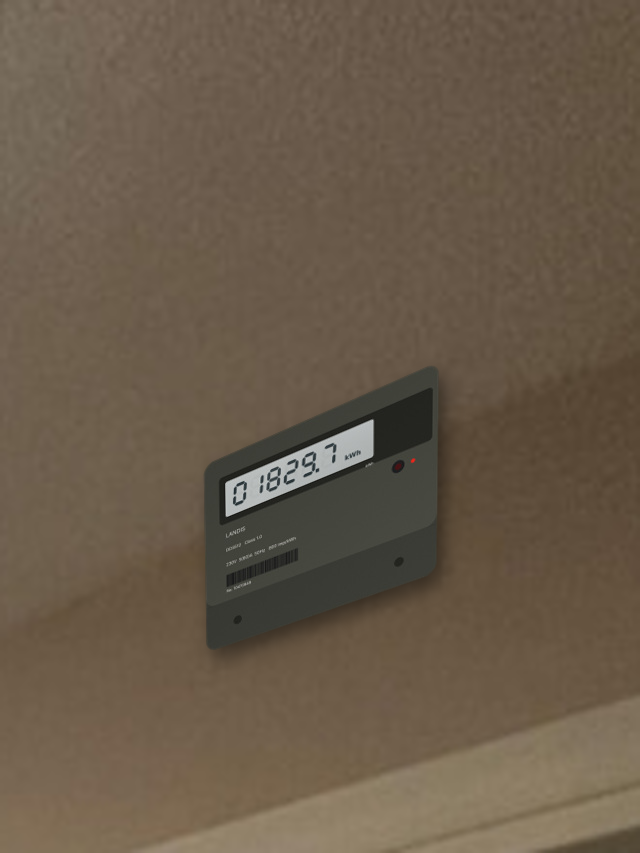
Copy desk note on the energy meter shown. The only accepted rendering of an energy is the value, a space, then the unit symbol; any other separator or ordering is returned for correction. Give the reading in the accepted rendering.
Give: 1829.7 kWh
